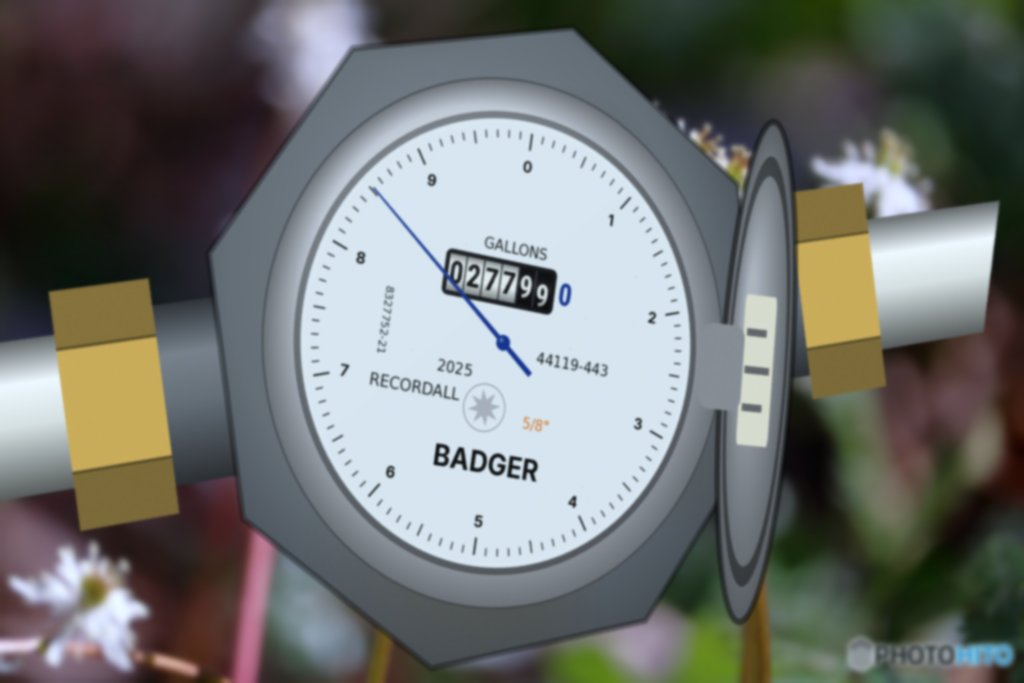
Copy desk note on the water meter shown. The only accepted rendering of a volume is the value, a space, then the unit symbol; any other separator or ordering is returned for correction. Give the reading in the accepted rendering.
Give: 277988.5 gal
